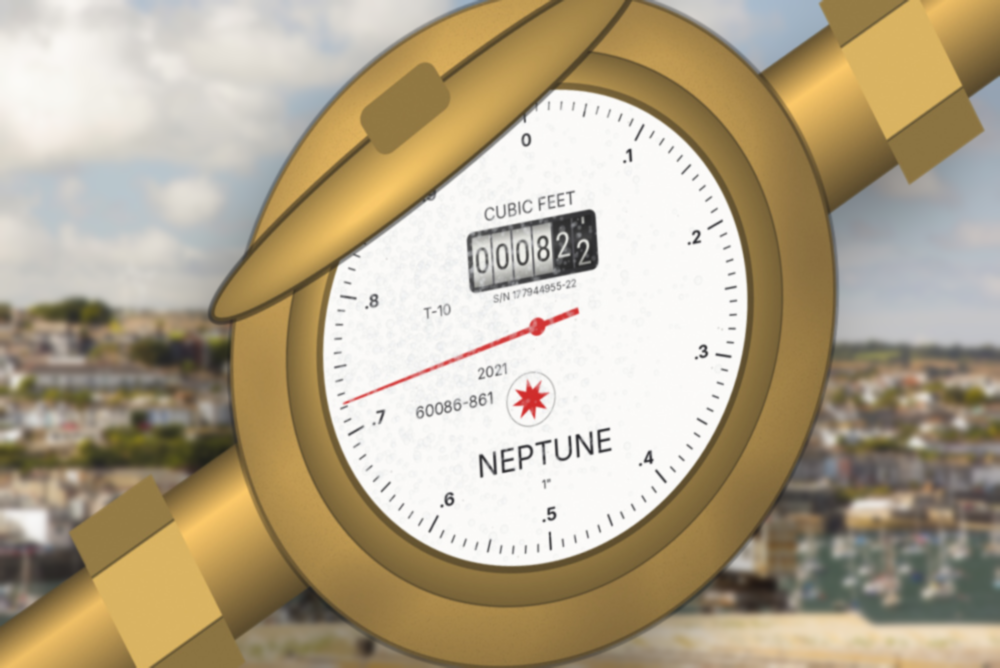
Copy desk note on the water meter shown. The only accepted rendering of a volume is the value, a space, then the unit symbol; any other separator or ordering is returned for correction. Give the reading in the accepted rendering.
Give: 821.72 ft³
